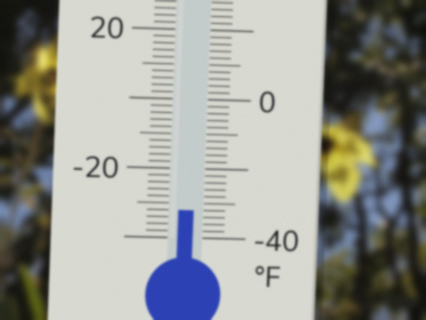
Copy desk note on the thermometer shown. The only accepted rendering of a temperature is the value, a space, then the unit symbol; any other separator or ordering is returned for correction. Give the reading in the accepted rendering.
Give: -32 °F
